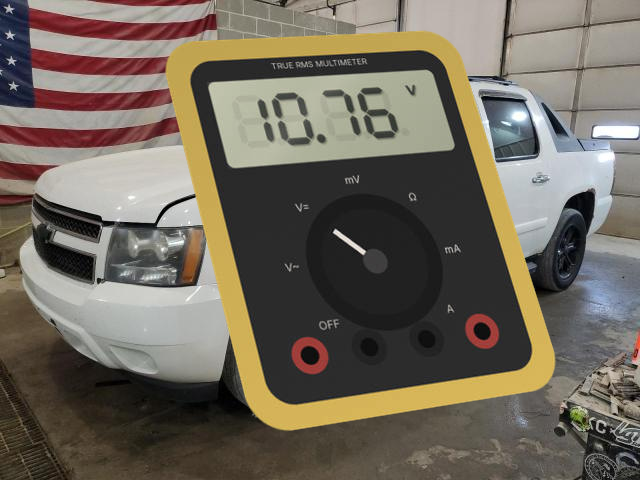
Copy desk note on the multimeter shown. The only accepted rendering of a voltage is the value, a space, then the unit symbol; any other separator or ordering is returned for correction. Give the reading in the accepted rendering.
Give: 10.76 V
